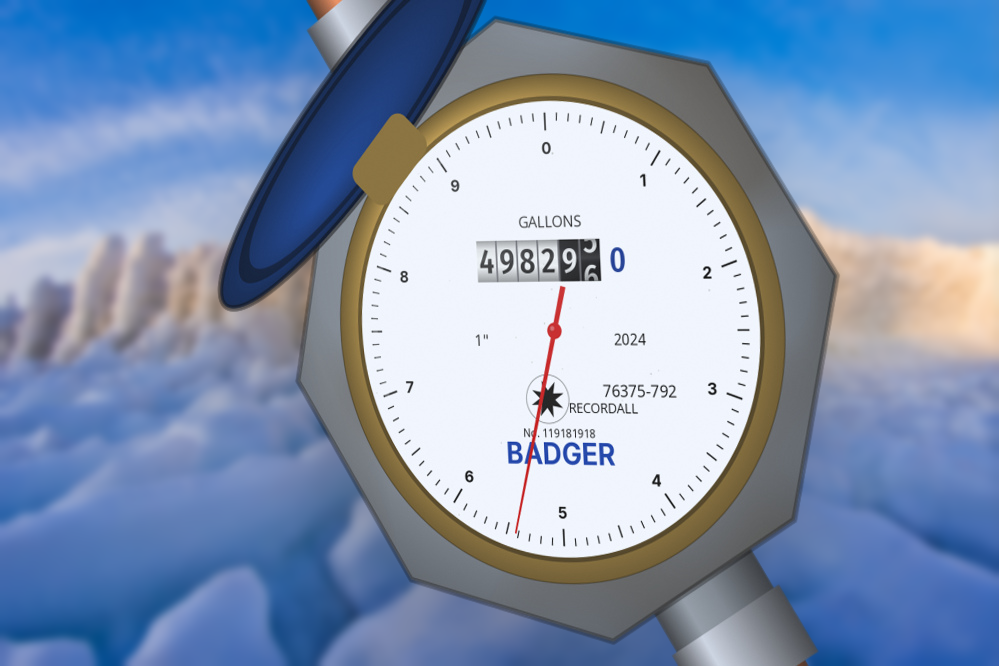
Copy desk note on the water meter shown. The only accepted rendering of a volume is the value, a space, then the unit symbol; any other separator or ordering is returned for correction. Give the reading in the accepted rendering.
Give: 4982955.4 gal
